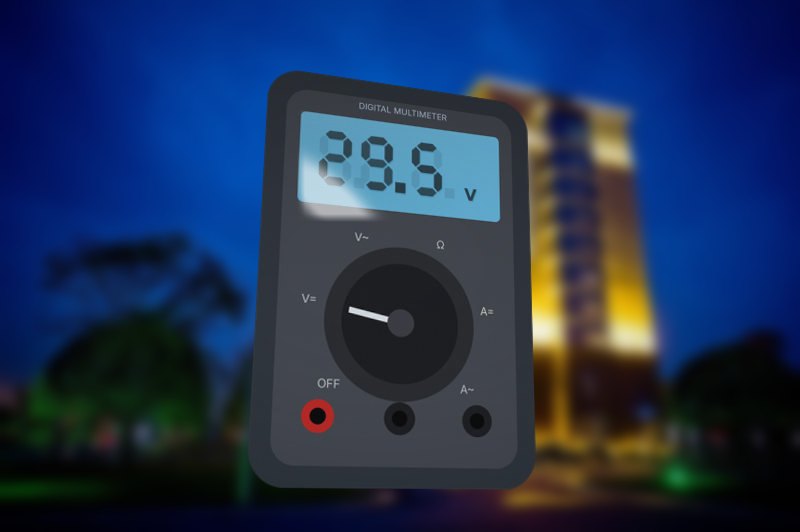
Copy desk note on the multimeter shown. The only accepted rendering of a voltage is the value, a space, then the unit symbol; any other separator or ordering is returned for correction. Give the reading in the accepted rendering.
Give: 29.5 V
